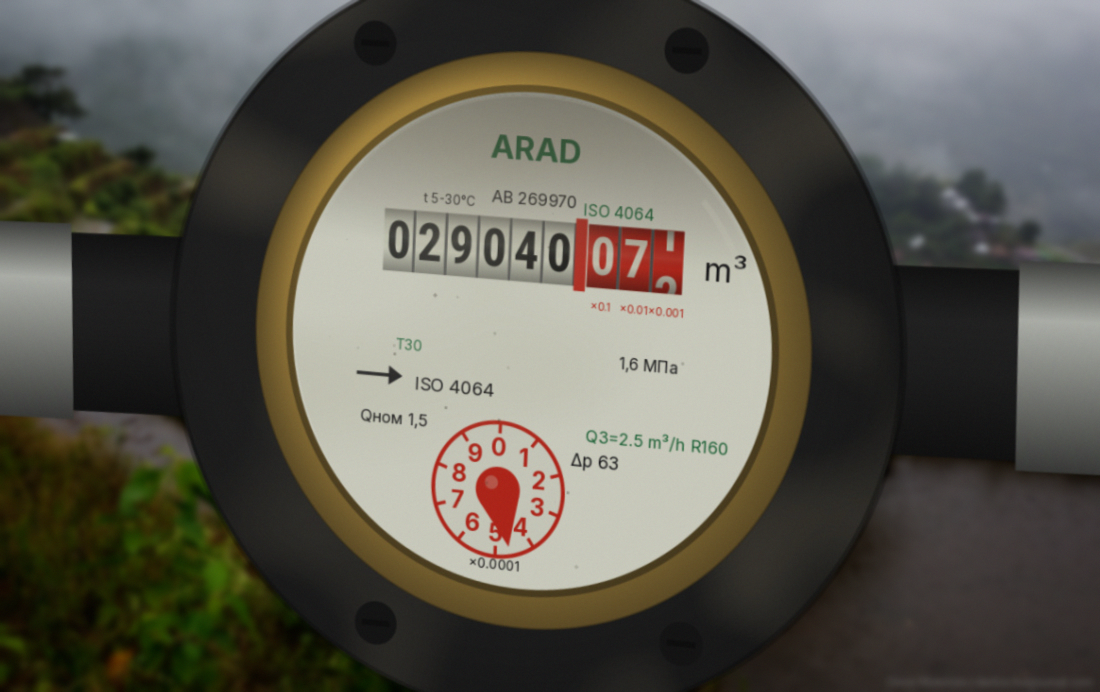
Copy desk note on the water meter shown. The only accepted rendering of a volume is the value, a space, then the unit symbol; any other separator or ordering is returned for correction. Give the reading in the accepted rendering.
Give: 29040.0714 m³
